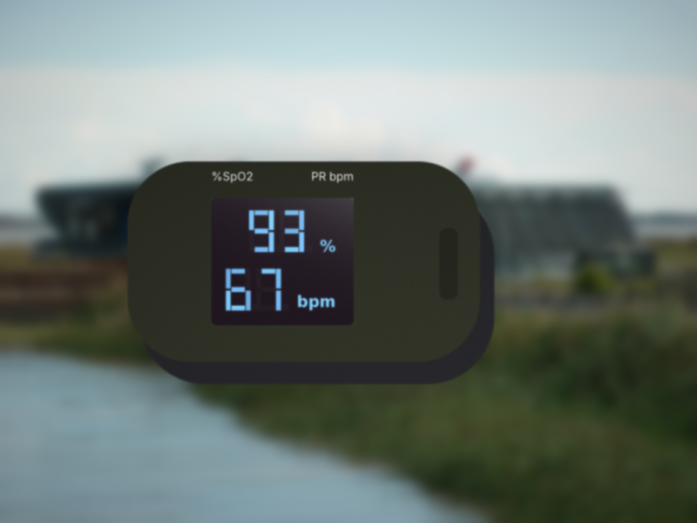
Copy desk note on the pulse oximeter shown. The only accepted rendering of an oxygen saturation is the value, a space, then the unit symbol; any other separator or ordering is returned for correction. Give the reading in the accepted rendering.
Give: 93 %
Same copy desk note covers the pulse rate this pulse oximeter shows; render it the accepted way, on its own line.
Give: 67 bpm
